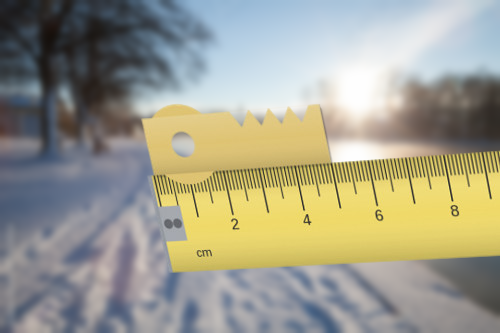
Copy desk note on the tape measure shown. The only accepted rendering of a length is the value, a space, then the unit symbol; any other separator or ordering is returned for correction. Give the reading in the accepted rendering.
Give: 5 cm
